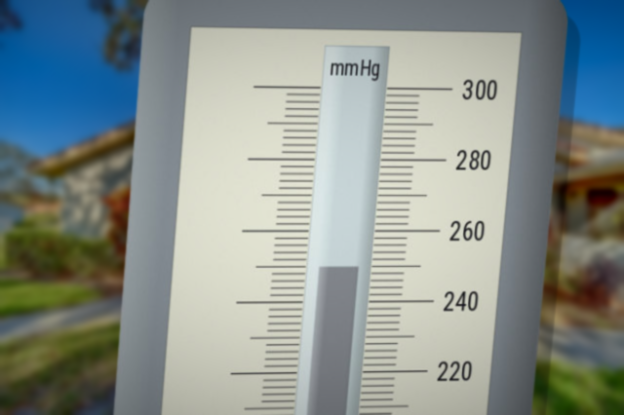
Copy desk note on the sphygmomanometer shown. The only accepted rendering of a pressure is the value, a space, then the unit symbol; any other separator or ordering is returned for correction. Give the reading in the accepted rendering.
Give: 250 mmHg
